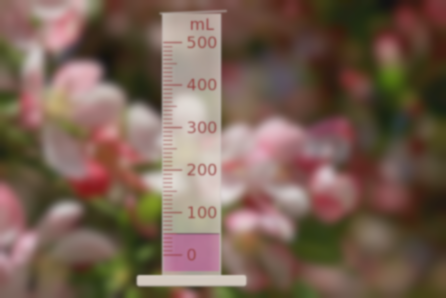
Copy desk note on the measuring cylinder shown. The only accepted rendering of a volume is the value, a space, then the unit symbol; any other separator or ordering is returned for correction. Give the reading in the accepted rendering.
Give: 50 mL
